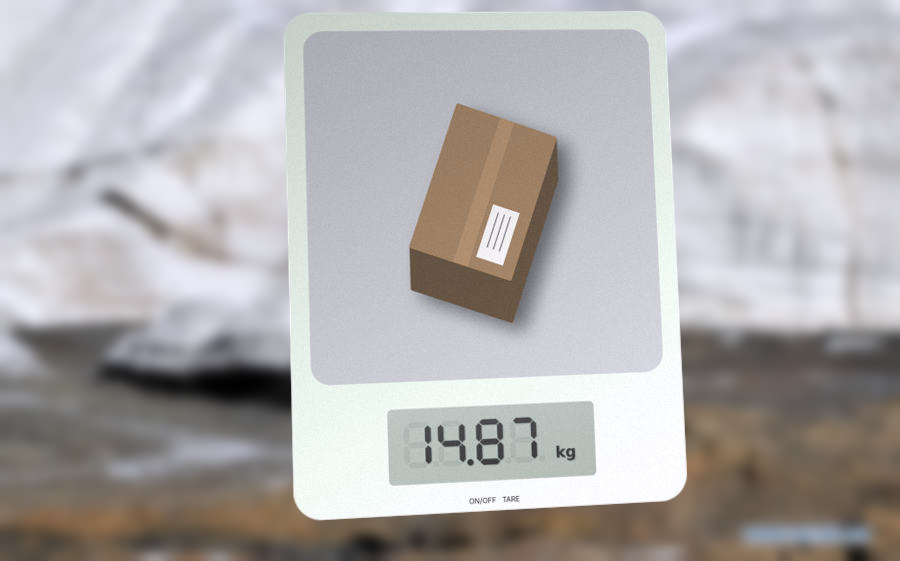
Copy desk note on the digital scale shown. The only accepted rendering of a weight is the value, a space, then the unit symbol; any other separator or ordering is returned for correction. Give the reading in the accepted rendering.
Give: 14.87 kg
